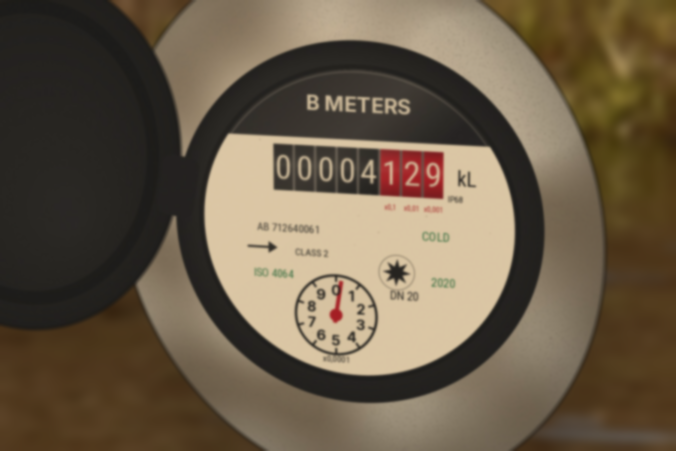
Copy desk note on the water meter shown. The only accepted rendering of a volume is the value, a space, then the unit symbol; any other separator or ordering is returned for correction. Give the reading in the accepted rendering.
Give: 4.1290 kL
